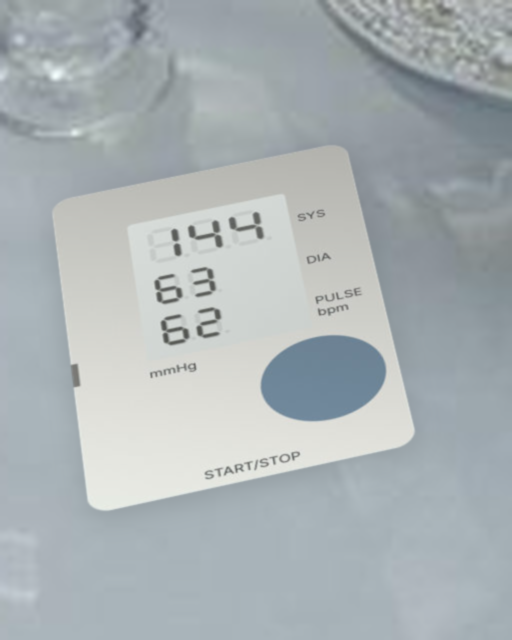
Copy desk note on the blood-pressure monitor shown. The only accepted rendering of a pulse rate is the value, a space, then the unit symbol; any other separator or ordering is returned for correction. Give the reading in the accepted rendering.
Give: 62 bpm
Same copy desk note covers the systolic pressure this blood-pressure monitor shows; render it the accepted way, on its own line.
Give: 144 mmHg
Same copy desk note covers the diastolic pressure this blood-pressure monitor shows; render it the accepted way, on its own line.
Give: 63 mmHg
